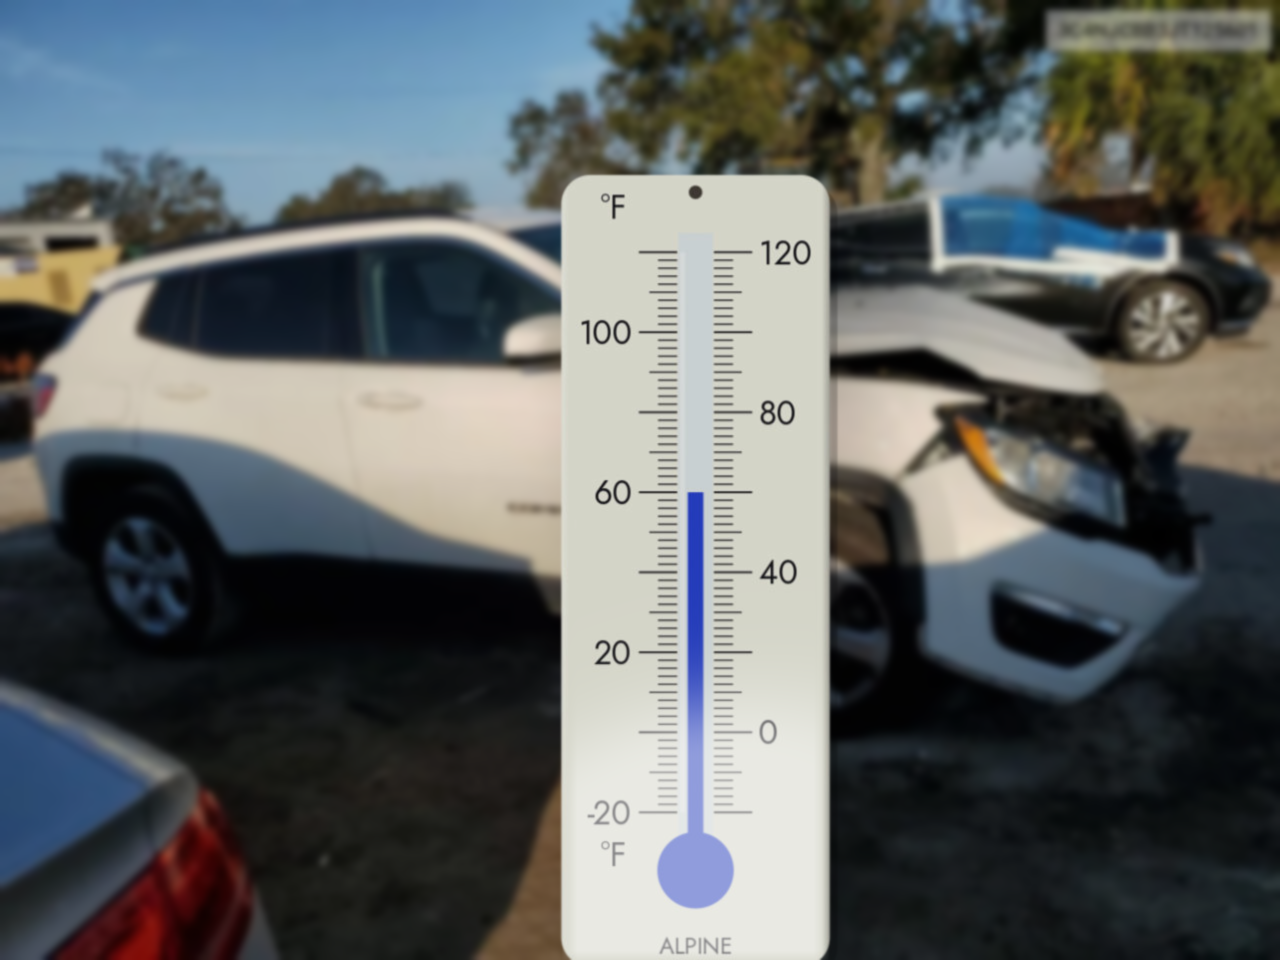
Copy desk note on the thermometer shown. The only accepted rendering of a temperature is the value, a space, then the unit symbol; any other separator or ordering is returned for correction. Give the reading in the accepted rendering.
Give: 60 °F
